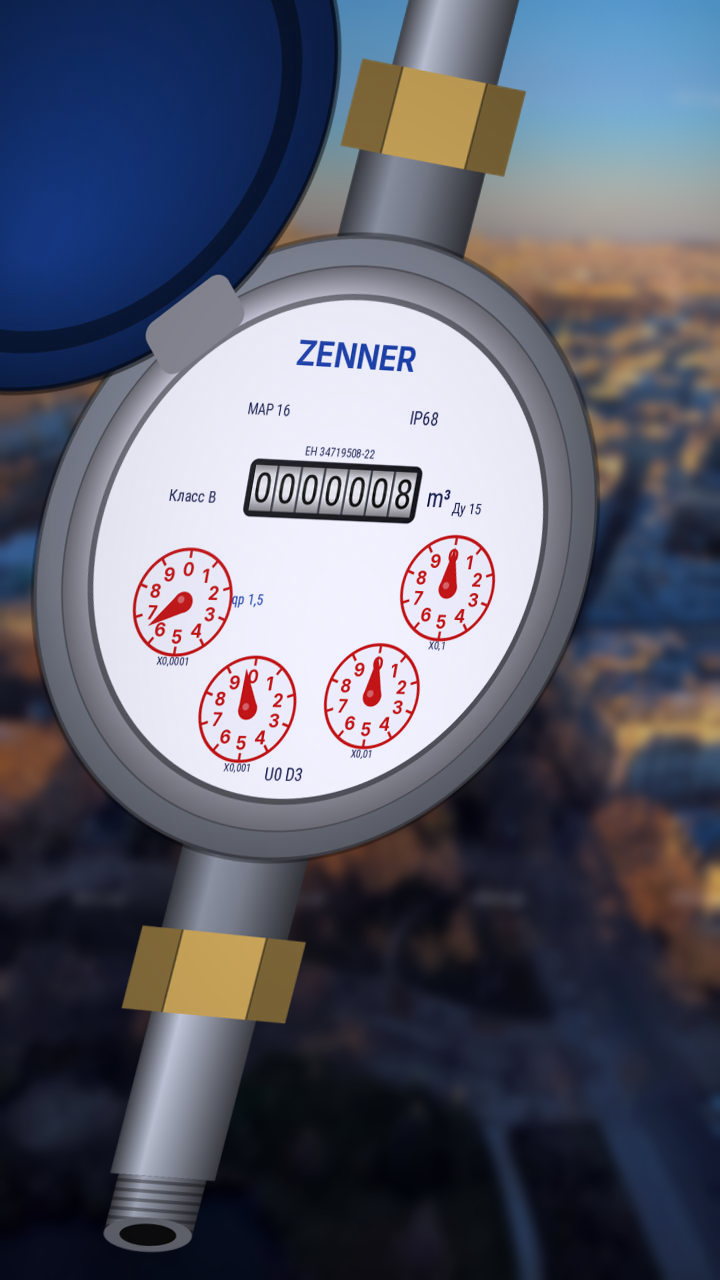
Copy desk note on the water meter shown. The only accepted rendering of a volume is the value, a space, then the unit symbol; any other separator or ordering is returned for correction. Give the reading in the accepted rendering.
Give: 7.9996 m³
